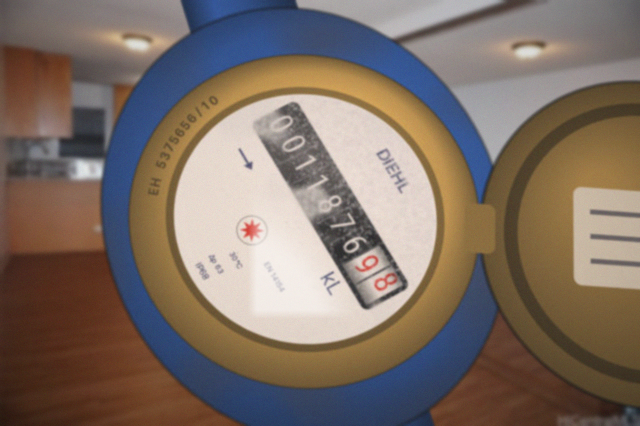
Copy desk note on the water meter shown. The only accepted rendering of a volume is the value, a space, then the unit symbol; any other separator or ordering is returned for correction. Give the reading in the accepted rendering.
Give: 11876.98 kL
